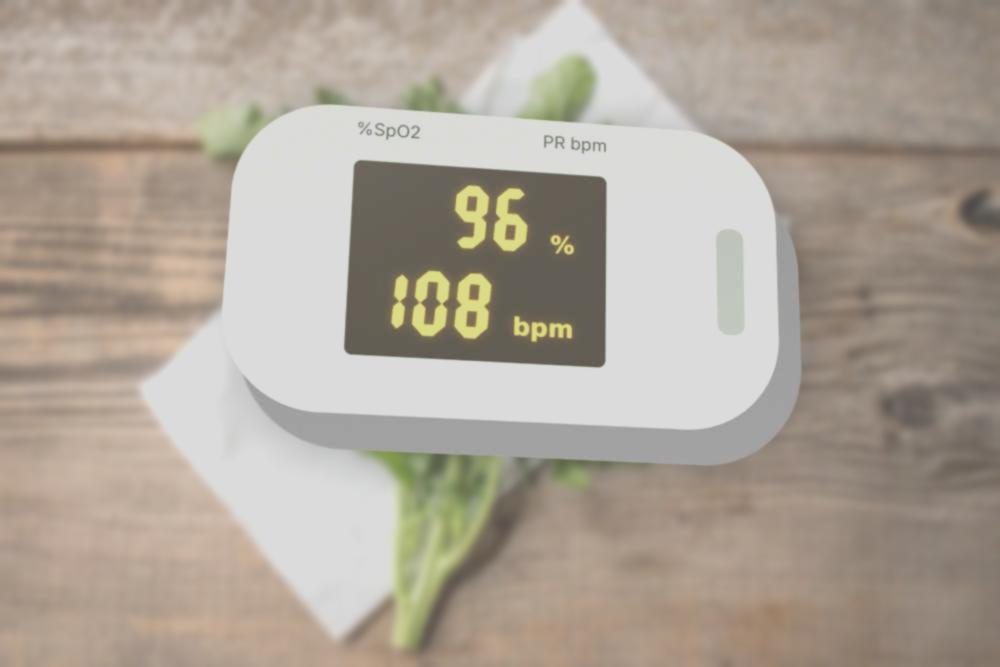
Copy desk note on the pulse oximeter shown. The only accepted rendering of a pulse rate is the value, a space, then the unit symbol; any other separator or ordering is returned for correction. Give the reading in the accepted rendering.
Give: 108 bpm
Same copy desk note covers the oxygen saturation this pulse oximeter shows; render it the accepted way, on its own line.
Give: 96 %
